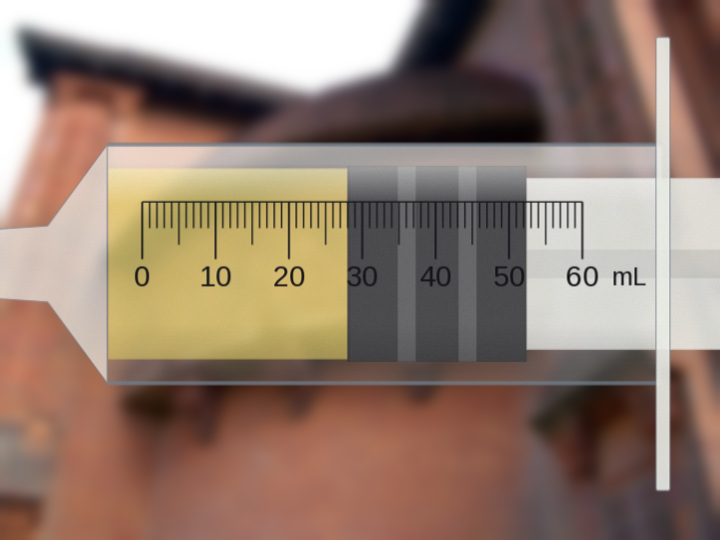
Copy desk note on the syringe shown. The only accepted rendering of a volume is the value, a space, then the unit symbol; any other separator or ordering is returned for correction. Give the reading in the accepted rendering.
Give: 28 mL
